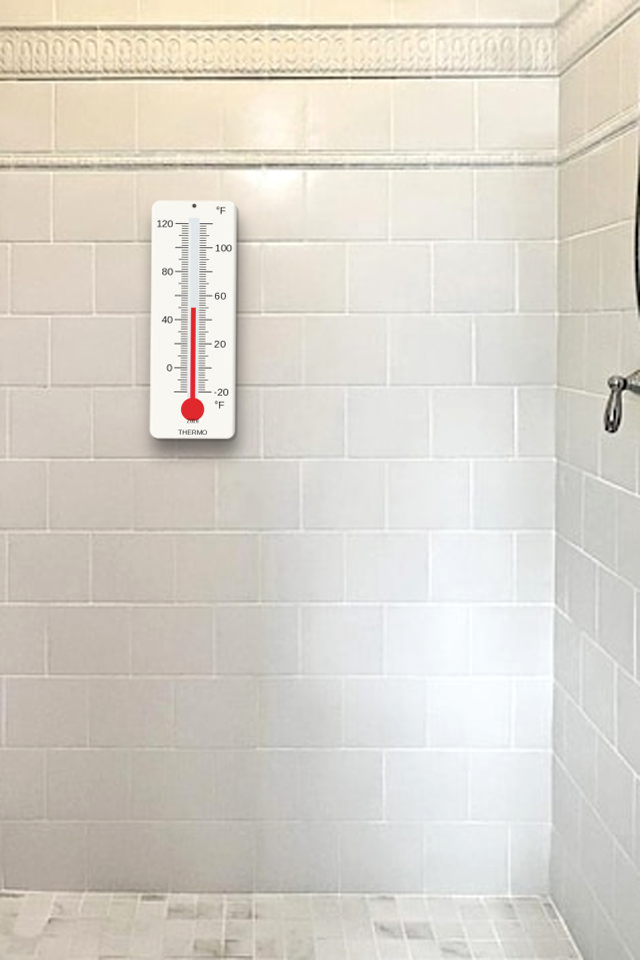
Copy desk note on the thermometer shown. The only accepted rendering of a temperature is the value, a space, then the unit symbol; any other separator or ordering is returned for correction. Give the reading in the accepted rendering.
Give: 50 °F
